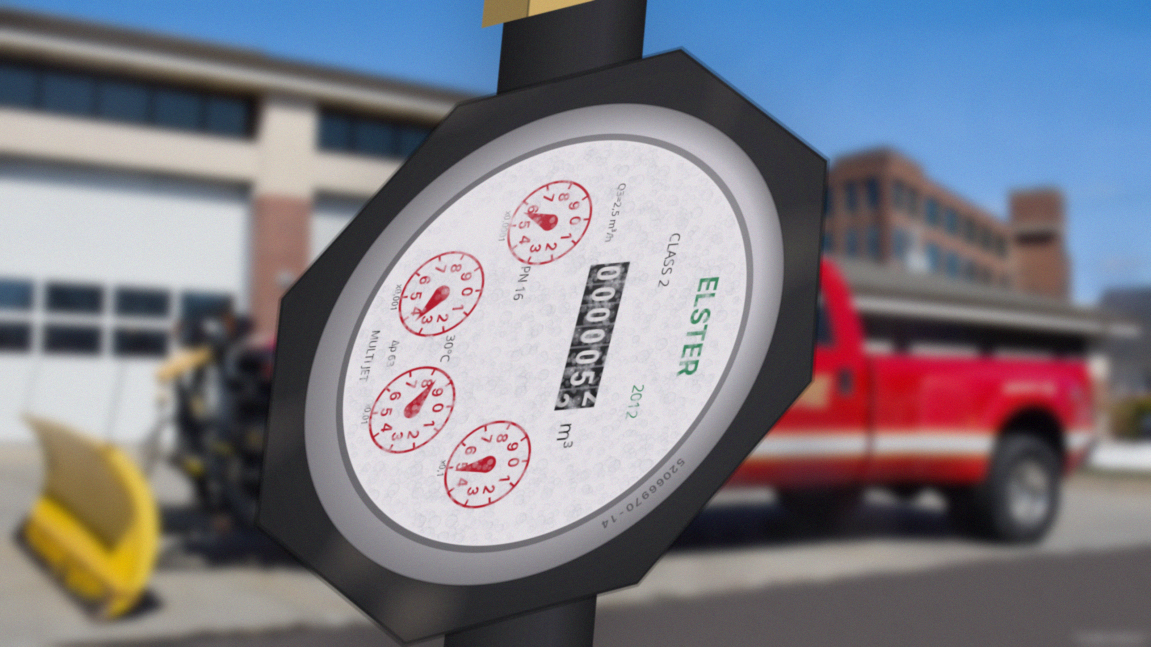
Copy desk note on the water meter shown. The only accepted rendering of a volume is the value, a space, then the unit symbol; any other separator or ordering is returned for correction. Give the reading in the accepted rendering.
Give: 52.4835 m³
